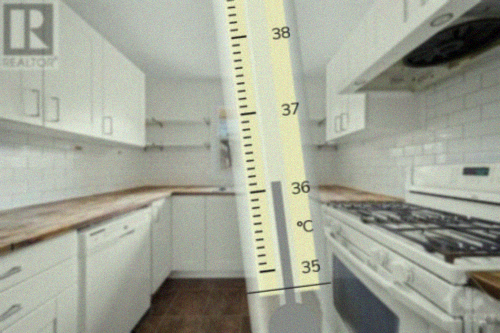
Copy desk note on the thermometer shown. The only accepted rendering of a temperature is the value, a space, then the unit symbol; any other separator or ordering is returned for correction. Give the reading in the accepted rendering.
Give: 36.1 °C
